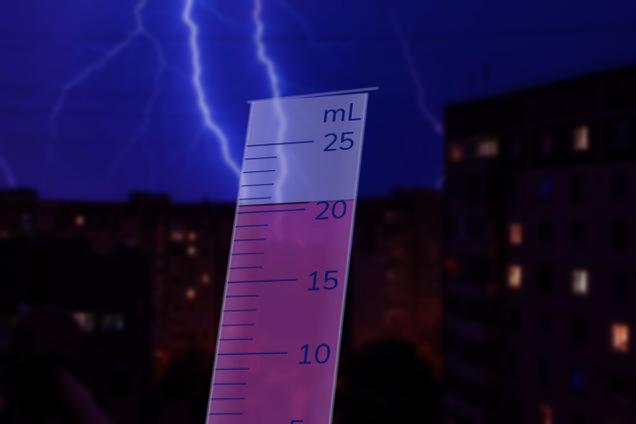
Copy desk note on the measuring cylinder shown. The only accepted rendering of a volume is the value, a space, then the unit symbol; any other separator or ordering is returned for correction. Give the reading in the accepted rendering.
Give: 20.5 mL
